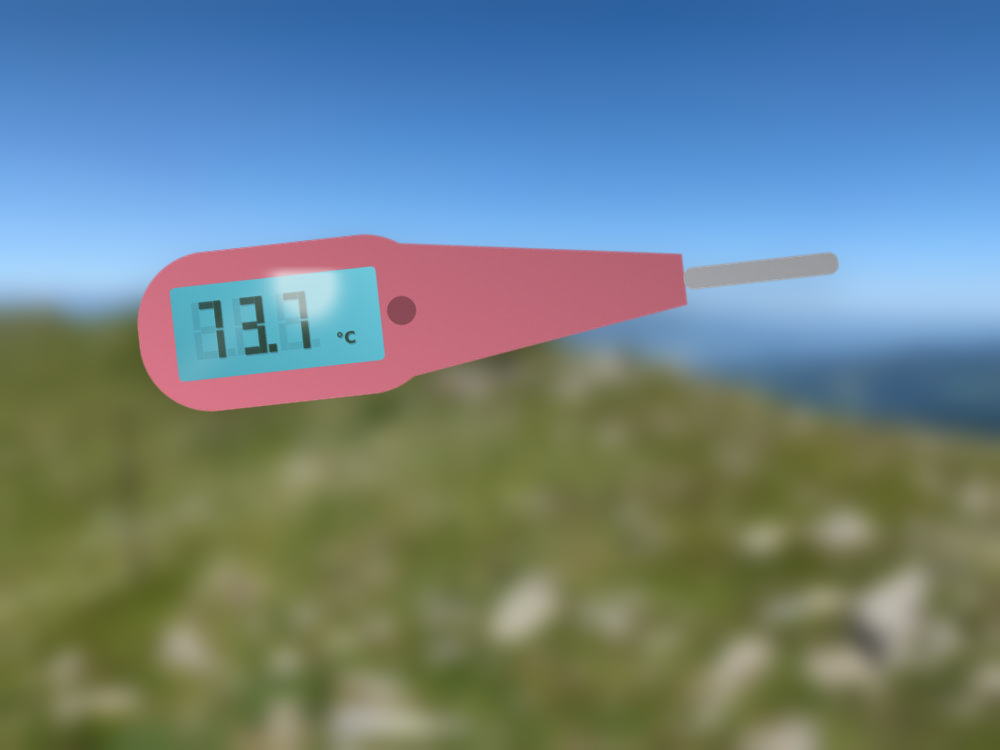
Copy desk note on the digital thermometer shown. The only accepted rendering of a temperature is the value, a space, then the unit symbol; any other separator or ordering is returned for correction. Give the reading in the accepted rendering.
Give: 73.7 °C
